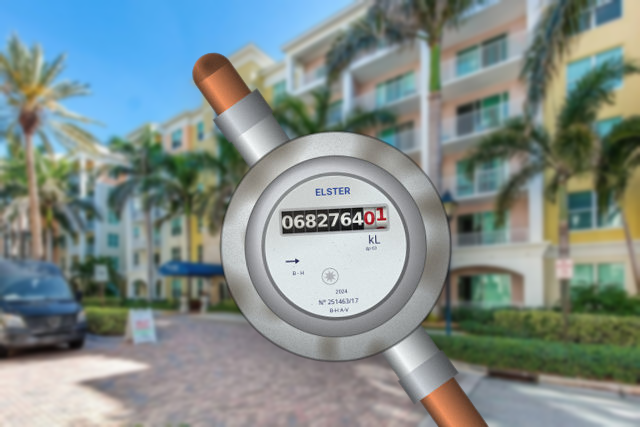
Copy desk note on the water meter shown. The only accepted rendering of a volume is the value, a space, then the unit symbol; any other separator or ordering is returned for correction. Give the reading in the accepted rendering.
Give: 682764.01 kL
